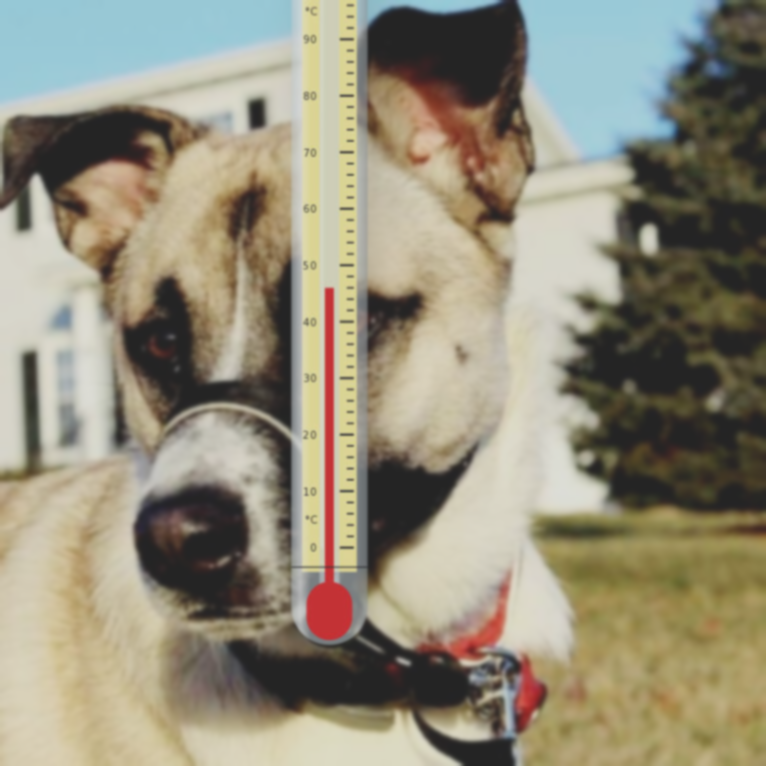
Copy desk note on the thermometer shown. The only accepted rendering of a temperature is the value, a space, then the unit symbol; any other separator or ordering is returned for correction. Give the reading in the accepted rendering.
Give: 46 °C
